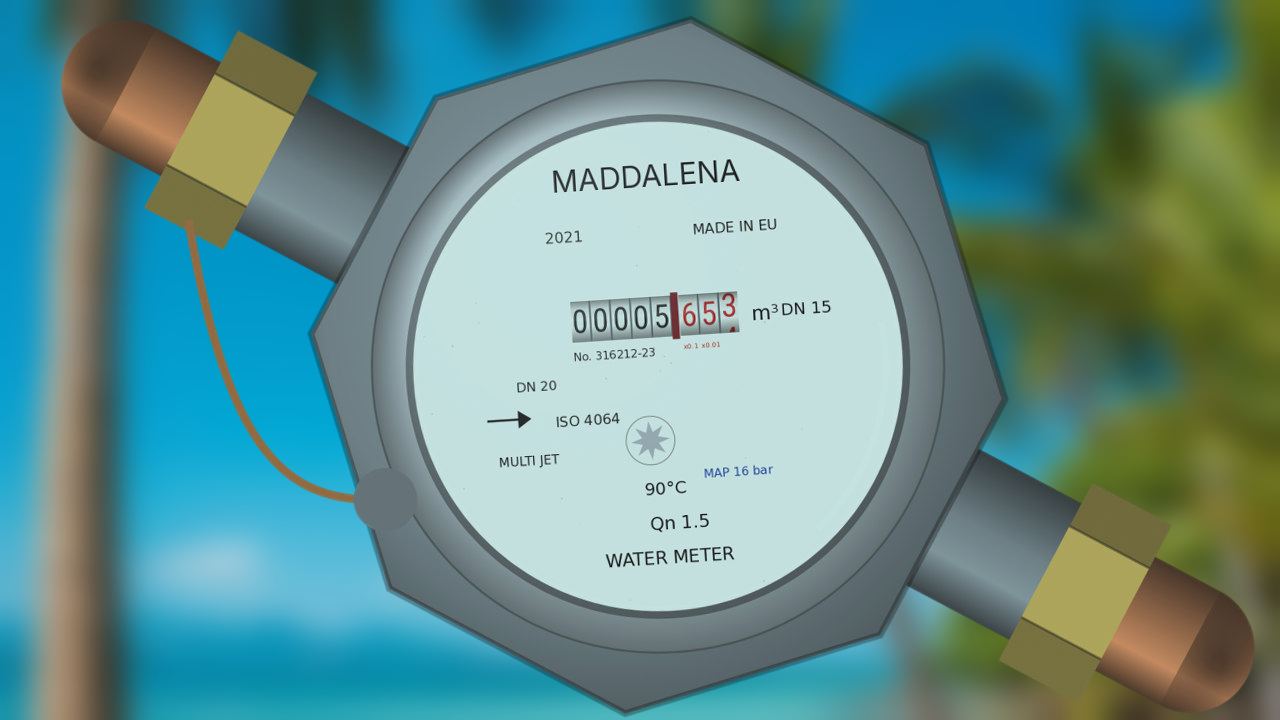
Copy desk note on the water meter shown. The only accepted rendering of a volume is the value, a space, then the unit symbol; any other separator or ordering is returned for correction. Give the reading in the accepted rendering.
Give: 5.653 m³
